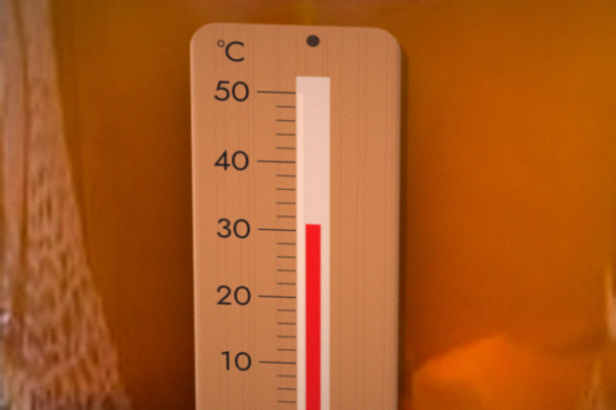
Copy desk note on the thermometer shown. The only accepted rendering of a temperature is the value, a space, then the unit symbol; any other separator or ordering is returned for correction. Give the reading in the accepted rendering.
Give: 31 °C
